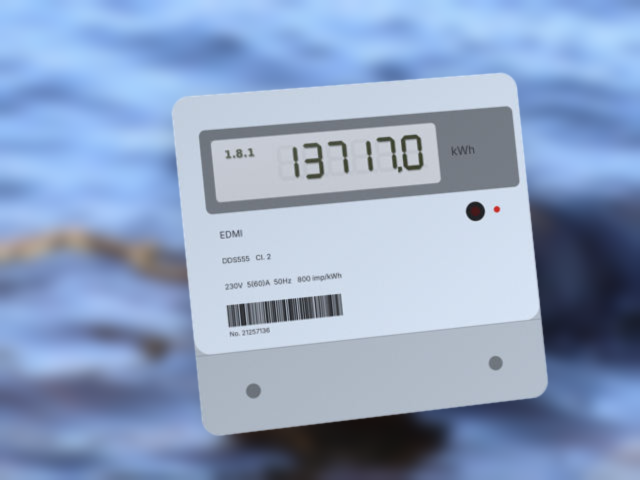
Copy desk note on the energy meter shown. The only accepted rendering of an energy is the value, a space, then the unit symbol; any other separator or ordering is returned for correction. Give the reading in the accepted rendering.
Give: 13717.0 kWh
